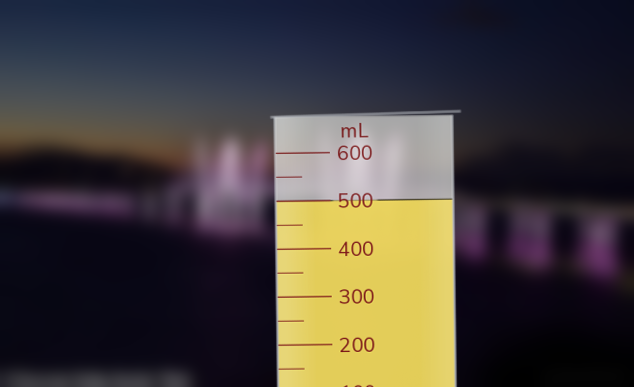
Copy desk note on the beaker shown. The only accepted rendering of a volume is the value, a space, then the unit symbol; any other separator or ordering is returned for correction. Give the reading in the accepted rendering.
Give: 500 mL
